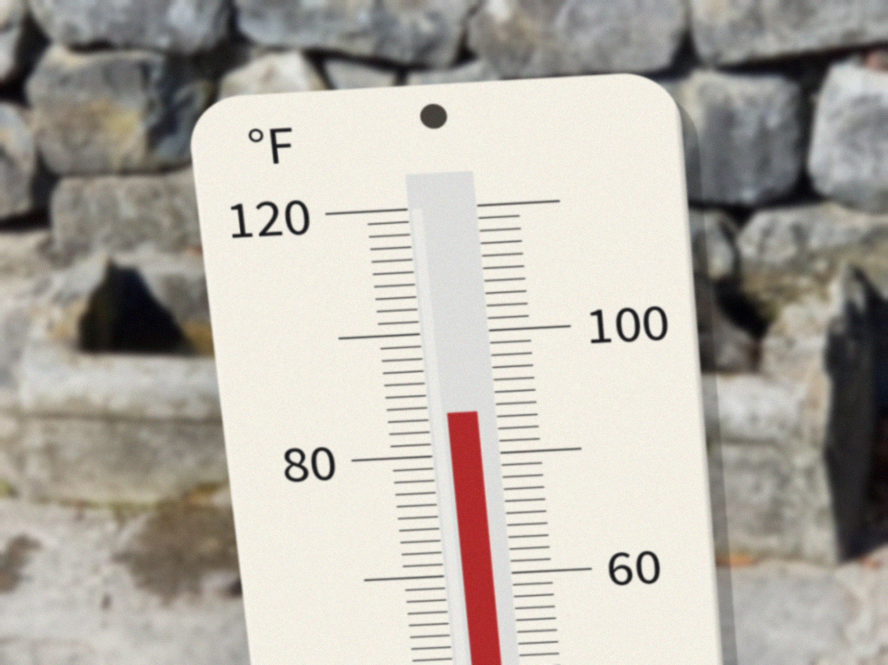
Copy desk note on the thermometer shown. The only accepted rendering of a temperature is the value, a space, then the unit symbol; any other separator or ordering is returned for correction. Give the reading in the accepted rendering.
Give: 87 °F
